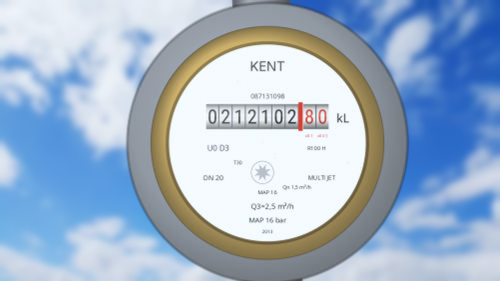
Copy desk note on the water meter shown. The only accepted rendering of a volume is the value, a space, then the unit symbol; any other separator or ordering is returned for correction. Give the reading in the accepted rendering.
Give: 212102.80 kL
